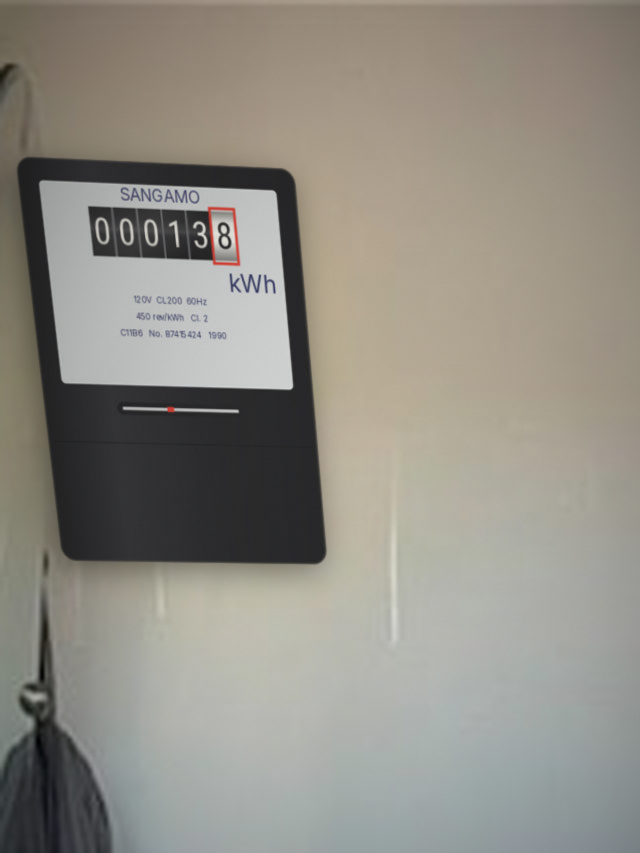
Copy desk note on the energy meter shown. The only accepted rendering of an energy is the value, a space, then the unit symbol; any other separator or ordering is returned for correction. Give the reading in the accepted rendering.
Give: 13.8 kWh
